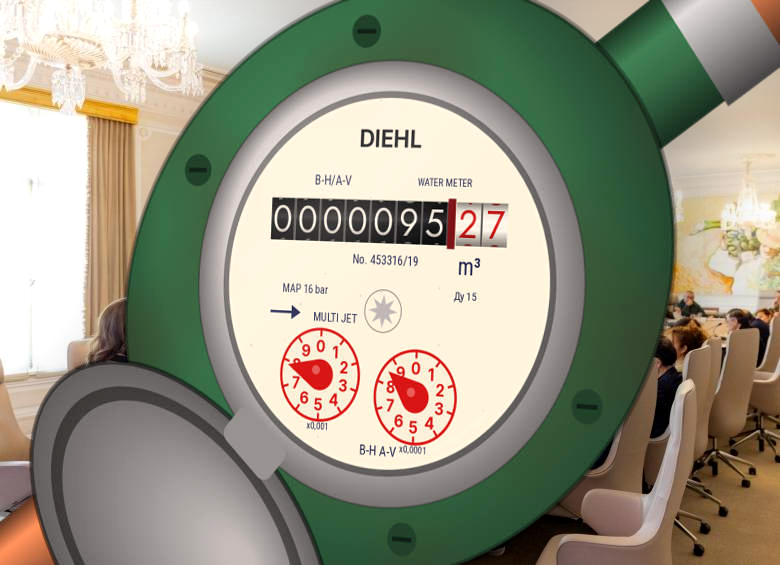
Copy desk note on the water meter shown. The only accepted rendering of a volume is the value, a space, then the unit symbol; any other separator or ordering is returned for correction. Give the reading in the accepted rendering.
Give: 95.2778 m³
